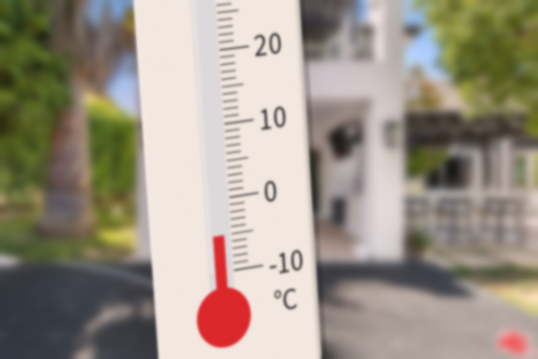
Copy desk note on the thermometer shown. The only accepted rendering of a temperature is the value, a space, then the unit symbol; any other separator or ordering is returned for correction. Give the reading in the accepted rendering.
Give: -5 °C
